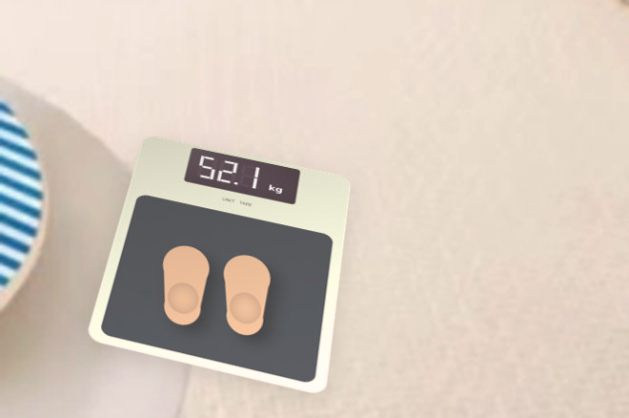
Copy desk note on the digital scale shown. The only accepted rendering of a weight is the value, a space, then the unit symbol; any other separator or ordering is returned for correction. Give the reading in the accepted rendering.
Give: 52.1 kg
